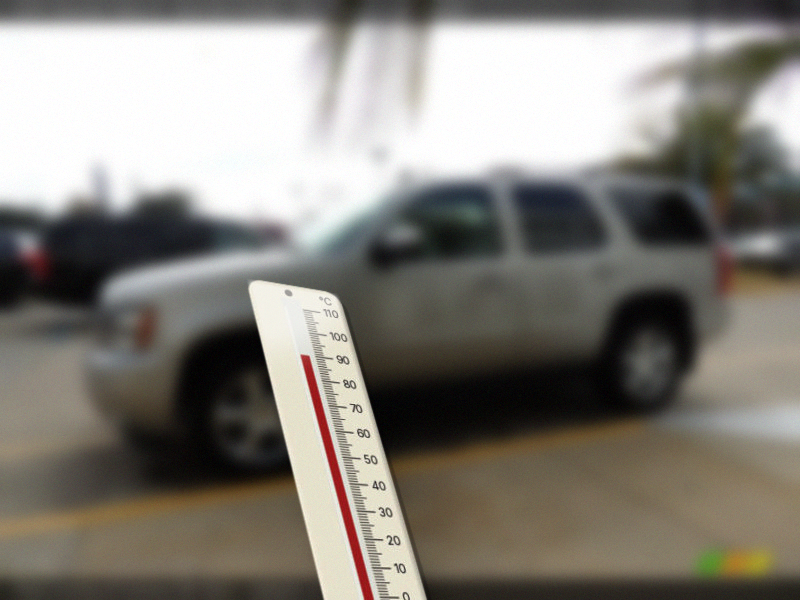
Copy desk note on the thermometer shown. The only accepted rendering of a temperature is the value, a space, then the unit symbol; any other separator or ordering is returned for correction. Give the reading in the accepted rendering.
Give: 90 °C
